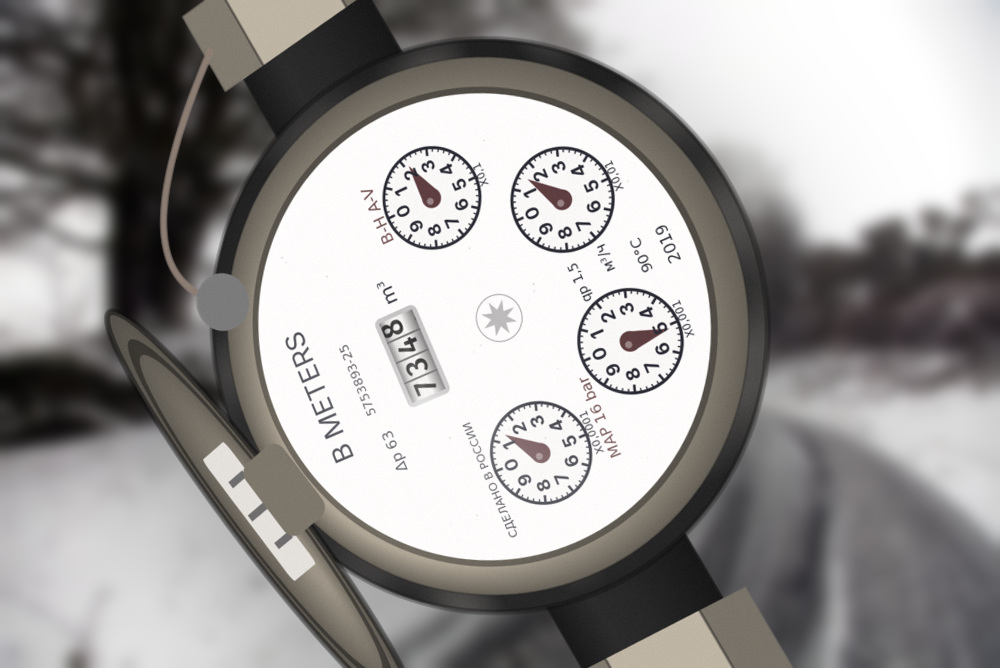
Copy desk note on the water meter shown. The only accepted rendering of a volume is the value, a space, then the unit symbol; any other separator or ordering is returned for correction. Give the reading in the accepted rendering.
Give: 7348.2151 m³
